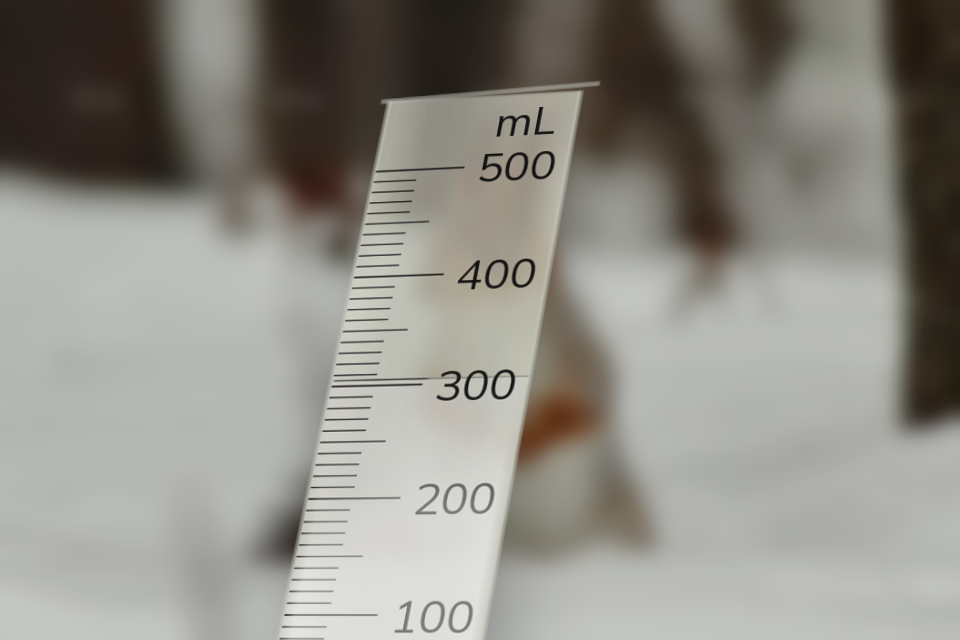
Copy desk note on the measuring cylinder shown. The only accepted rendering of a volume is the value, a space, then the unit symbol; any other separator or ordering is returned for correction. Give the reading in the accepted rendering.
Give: 305 mL
